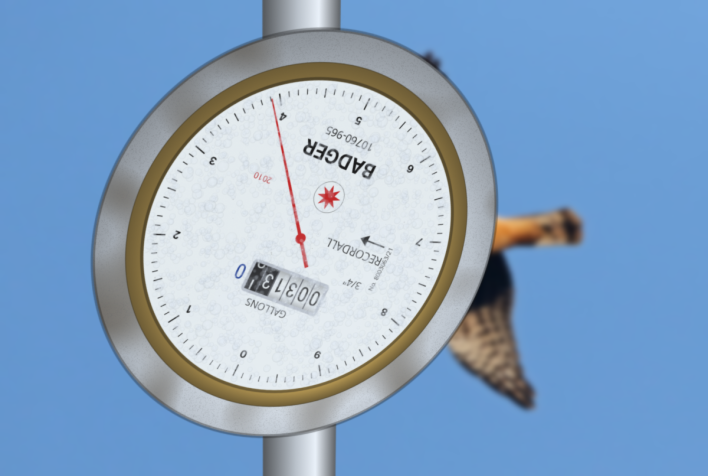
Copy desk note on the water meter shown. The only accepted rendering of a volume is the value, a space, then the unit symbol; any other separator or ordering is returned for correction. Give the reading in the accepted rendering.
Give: 31313.9 gal
